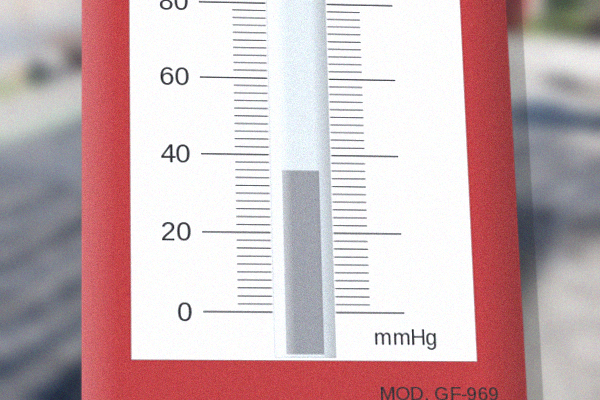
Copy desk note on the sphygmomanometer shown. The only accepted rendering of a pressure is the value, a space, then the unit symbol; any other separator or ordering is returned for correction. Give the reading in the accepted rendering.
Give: 36 mmHg
